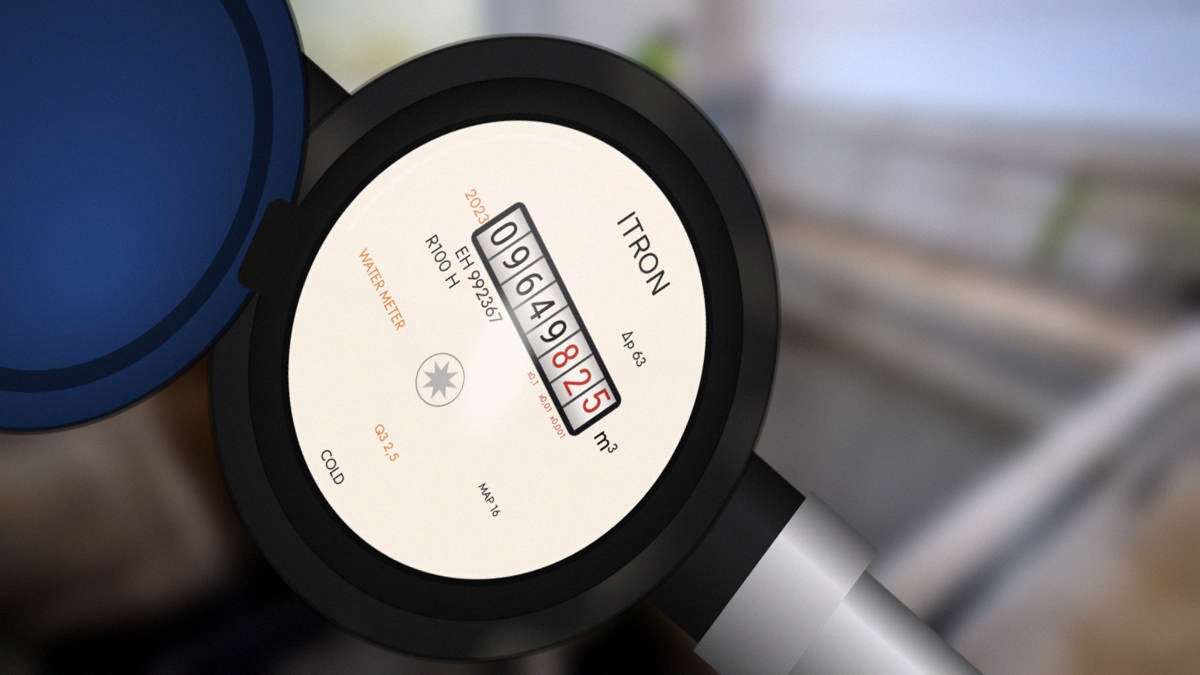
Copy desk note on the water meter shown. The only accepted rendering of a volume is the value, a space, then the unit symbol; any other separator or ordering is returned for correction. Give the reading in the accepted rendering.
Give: 9649.825 m³
